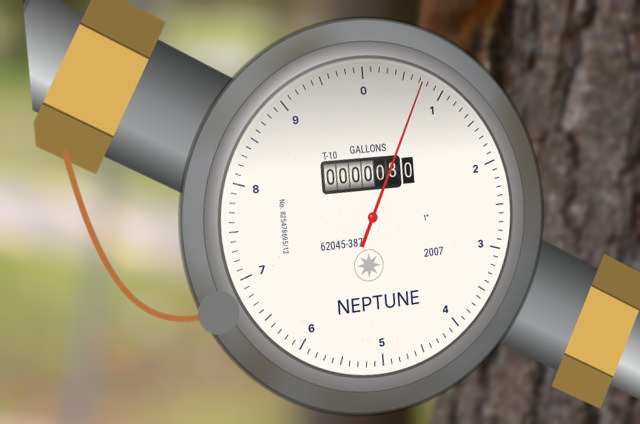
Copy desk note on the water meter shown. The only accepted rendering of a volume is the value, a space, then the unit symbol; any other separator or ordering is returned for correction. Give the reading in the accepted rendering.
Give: 80.7 gal
